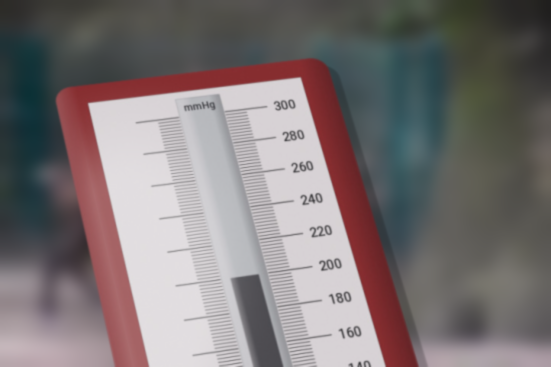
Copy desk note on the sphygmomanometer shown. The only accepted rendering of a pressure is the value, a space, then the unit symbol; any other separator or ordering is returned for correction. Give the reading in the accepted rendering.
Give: 200 mmHg
